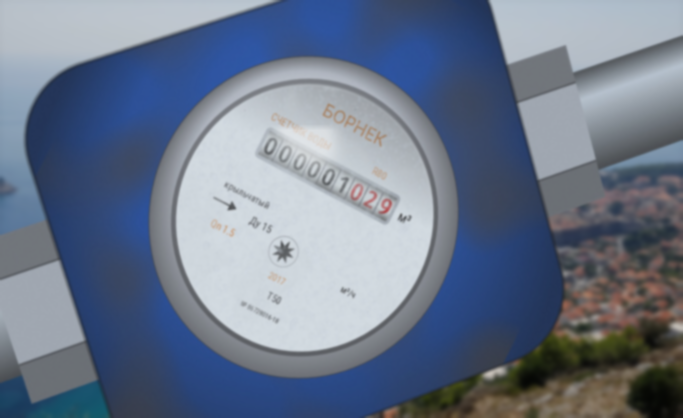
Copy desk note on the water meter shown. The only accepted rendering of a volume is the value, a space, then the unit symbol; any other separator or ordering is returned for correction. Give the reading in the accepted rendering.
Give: 1.029 m³
